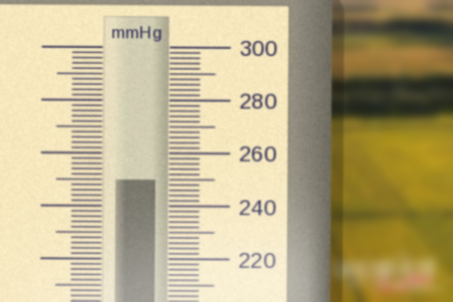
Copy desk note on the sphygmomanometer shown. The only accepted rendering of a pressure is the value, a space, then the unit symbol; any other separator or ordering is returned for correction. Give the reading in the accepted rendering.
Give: 250 mmHg
